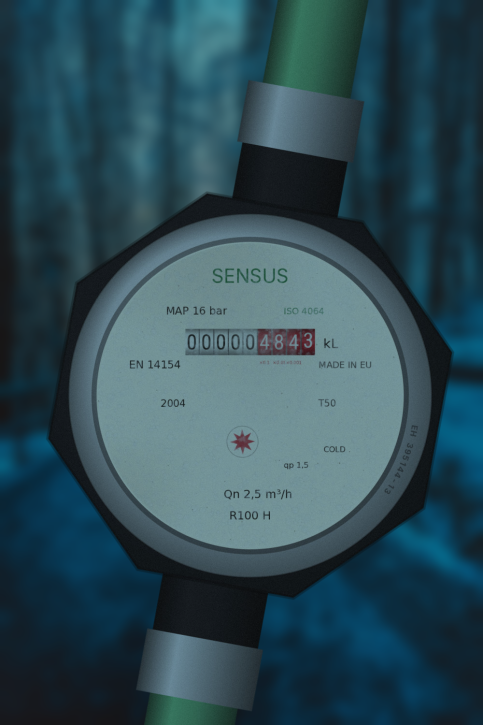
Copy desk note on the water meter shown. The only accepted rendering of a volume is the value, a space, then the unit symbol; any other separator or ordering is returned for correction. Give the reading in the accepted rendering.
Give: 0.4843 kL
